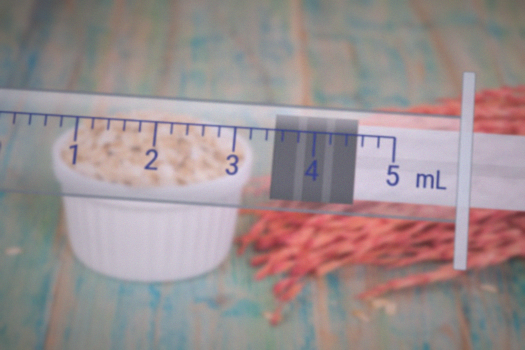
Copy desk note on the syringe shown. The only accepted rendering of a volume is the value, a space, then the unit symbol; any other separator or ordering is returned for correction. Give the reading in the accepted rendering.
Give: 3.5 mL
